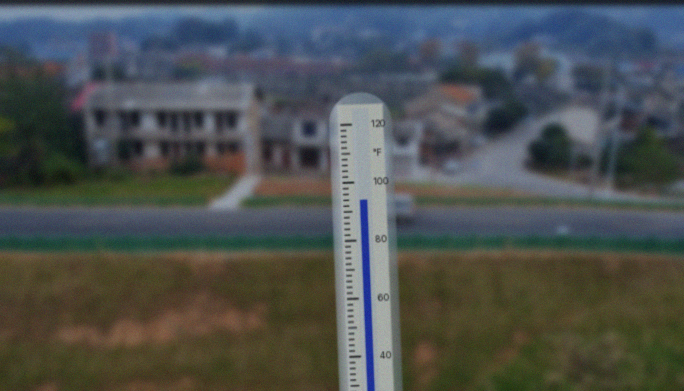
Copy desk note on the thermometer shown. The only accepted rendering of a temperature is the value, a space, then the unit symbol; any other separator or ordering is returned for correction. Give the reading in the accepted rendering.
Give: 94 °F
